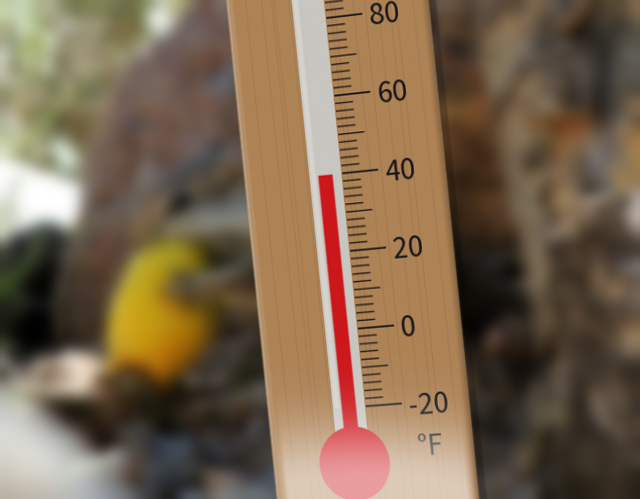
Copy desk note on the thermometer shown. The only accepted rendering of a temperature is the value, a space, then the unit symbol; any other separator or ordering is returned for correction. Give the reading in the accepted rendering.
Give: 40 °F
